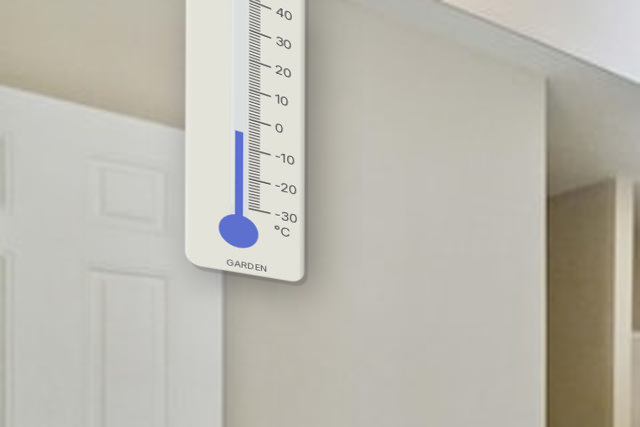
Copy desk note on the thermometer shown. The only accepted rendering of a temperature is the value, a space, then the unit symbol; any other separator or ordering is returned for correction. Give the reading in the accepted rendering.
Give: -5 °C
